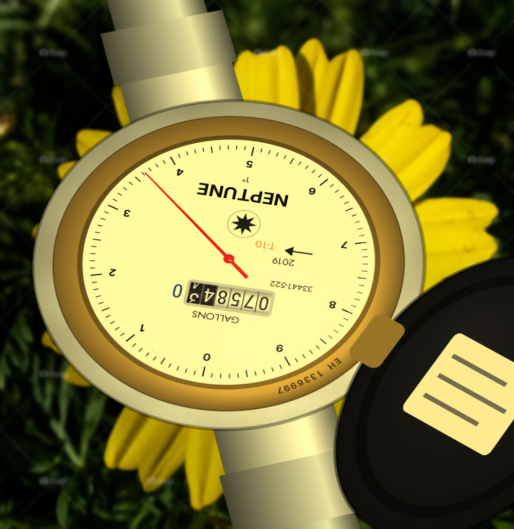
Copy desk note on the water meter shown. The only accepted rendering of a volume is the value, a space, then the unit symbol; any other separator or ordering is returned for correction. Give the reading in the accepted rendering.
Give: 758433.6 gal
